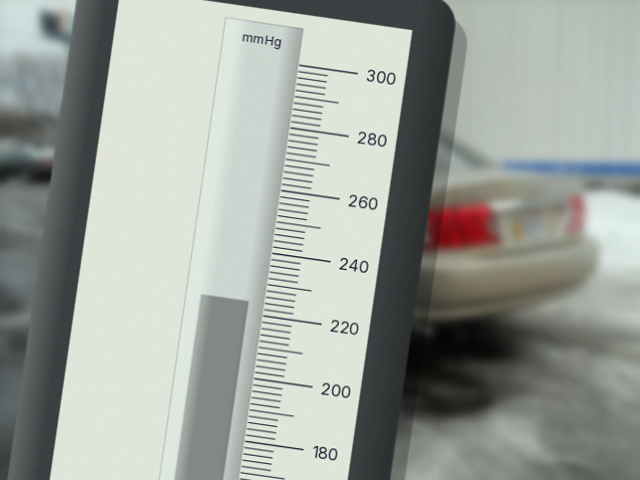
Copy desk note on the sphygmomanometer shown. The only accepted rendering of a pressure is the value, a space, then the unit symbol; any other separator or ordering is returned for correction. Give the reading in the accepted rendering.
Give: 224 mmHg
